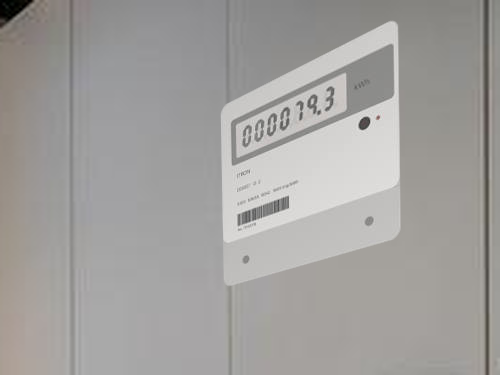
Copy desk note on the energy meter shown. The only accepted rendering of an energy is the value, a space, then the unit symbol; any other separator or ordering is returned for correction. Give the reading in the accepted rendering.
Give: 79.3 kWh
